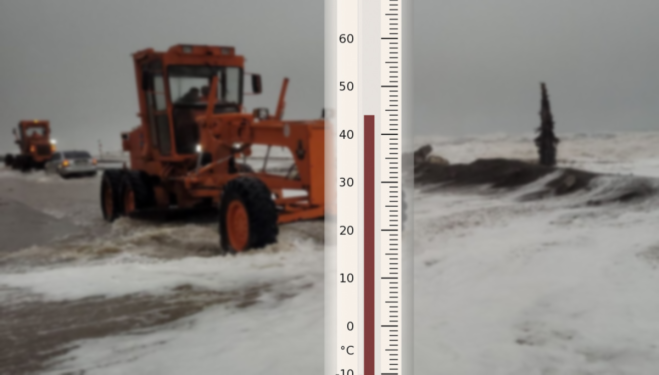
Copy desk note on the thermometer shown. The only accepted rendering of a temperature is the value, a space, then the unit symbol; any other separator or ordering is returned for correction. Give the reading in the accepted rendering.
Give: 44 °C
